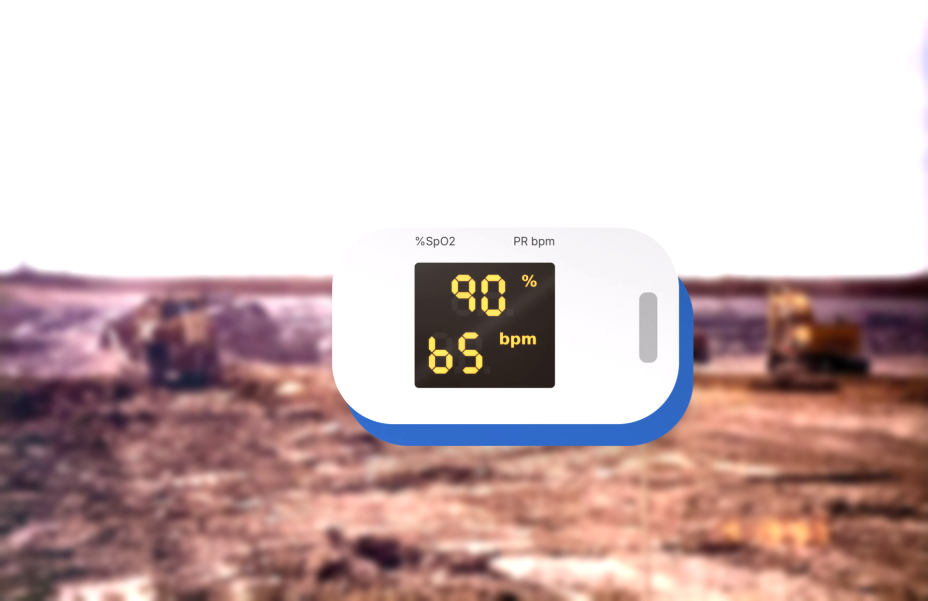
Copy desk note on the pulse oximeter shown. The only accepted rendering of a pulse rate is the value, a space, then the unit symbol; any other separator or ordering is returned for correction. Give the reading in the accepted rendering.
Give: 65 bpm
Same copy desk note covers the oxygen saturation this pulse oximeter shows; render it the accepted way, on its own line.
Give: 90 %
